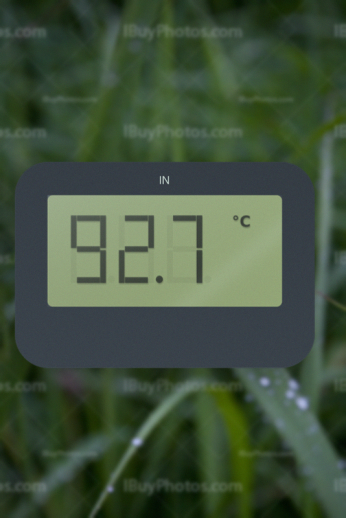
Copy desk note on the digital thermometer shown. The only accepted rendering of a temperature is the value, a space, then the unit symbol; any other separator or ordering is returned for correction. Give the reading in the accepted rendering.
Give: 92.7 °C
